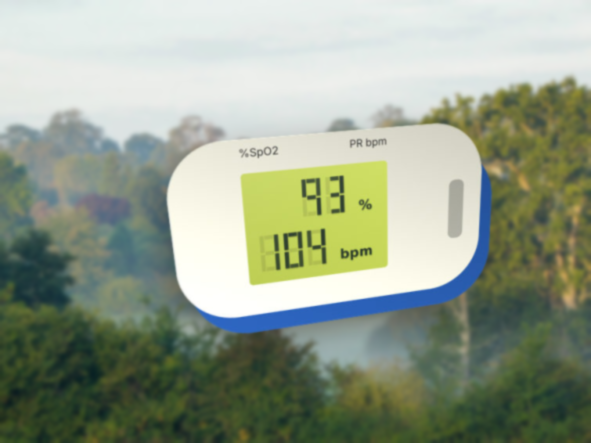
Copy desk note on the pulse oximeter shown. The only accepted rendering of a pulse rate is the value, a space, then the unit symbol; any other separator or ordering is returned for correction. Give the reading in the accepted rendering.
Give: 104 bpm
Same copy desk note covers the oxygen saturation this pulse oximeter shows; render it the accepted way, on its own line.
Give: 93 %
